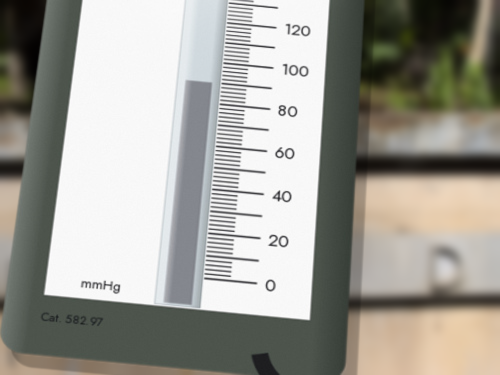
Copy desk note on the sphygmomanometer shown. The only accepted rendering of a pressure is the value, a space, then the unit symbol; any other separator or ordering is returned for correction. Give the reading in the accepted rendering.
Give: 90 mmHg
